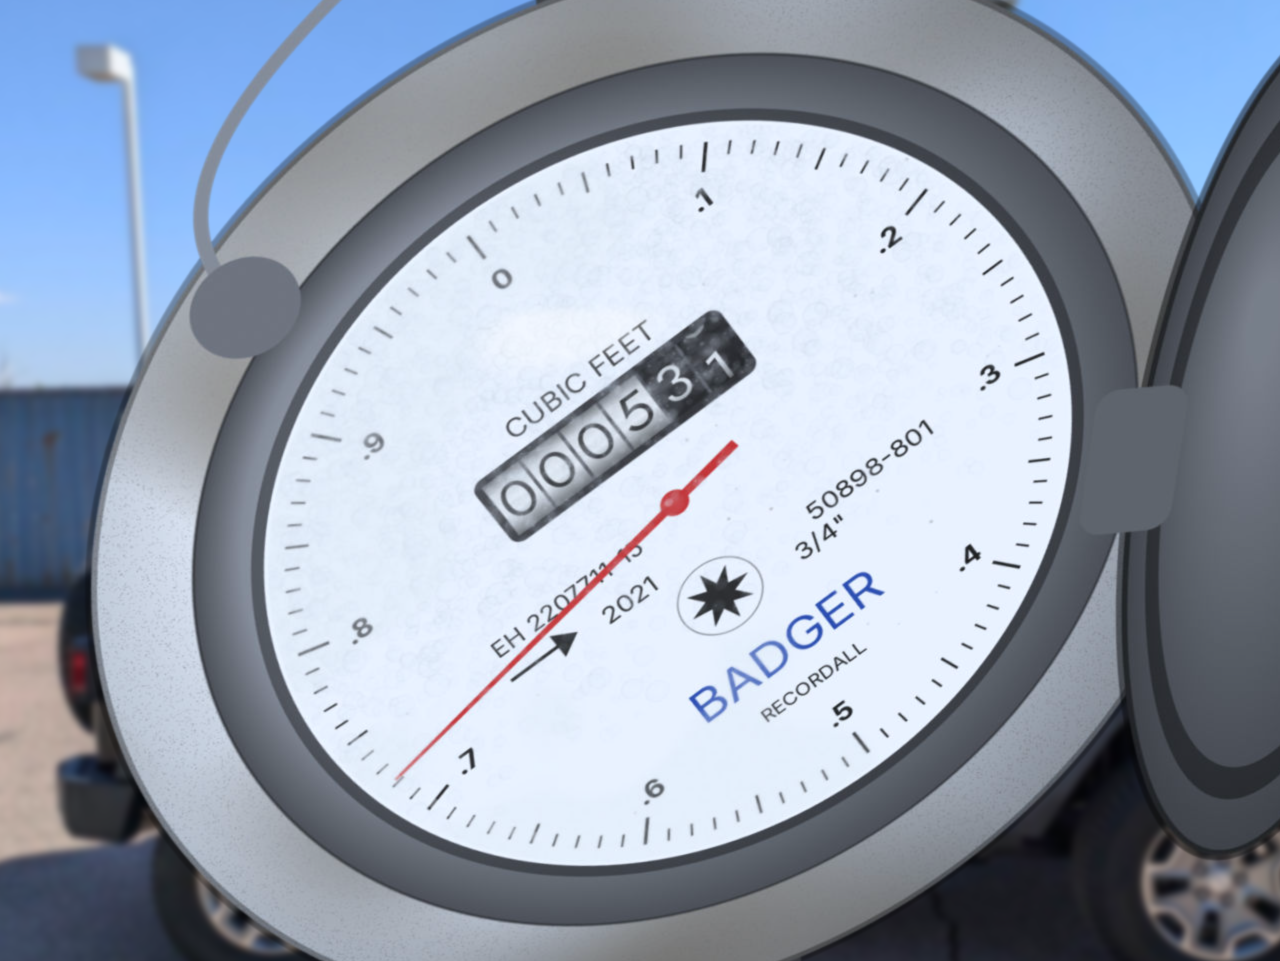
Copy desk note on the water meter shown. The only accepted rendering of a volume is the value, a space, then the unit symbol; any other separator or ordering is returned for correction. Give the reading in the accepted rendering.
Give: 530.72 ft³
